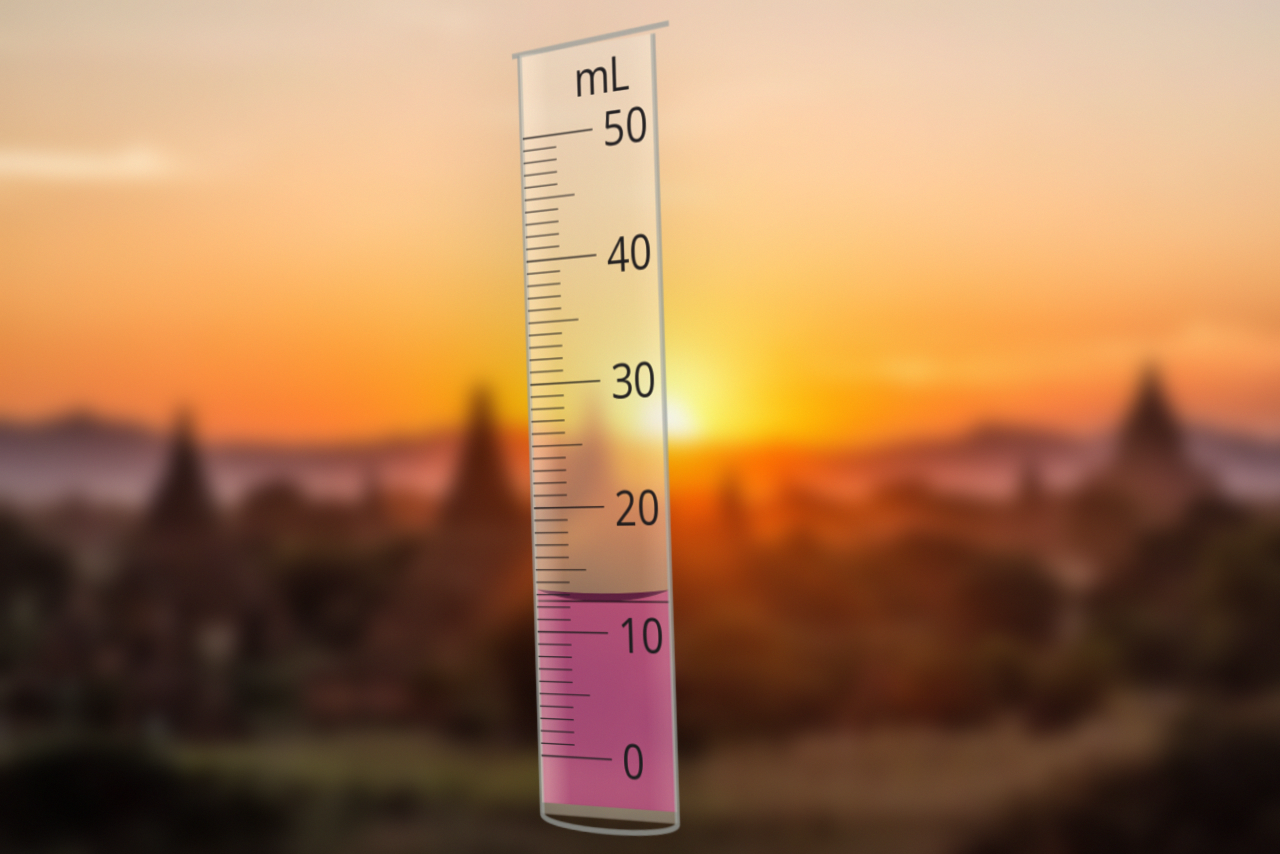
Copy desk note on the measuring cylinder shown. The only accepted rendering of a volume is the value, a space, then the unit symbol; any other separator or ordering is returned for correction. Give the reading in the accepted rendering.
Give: 12.5 mL
